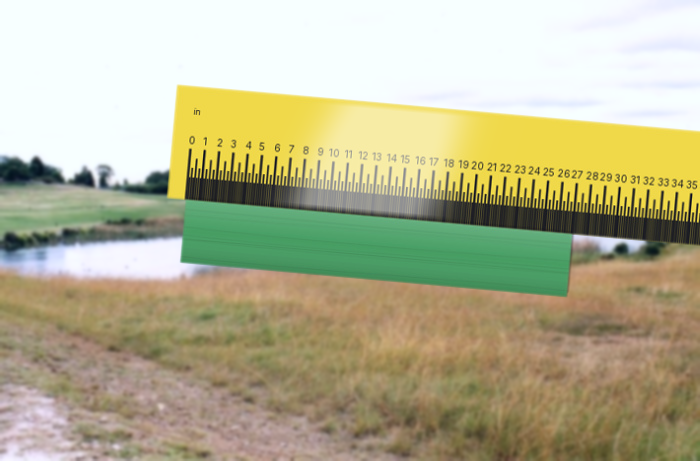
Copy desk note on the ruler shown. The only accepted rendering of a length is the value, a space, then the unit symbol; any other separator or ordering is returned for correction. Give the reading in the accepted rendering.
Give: 27 in
